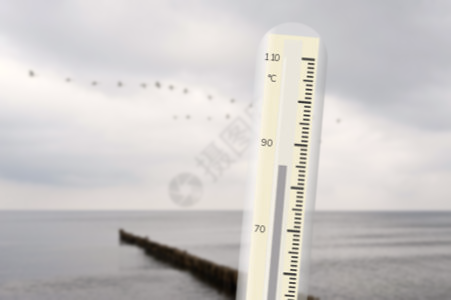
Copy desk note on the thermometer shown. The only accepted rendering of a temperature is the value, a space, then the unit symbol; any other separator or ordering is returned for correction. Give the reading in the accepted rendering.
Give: 85 °C
